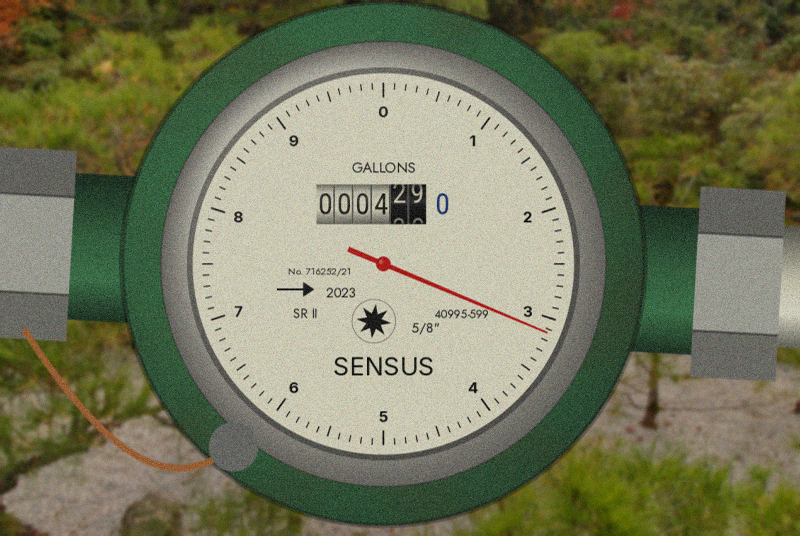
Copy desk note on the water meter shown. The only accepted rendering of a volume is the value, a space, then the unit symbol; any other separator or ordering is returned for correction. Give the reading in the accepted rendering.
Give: 4293.1 gal
